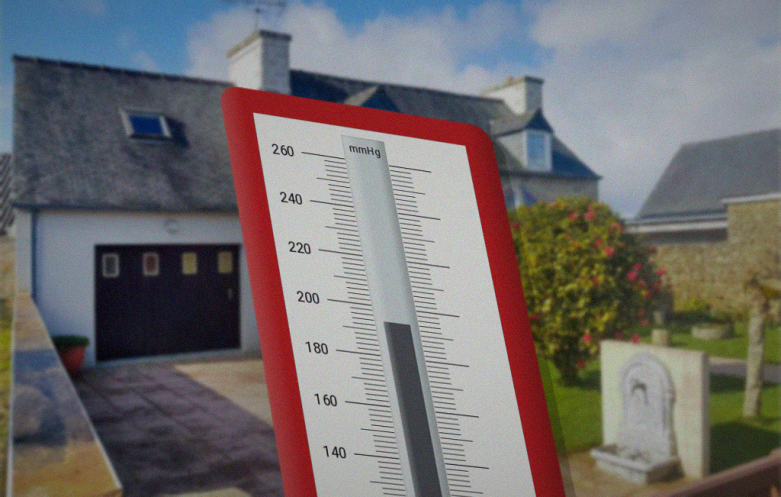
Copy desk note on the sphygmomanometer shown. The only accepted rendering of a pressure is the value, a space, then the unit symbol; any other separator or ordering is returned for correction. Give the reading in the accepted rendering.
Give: 194 mmHg
